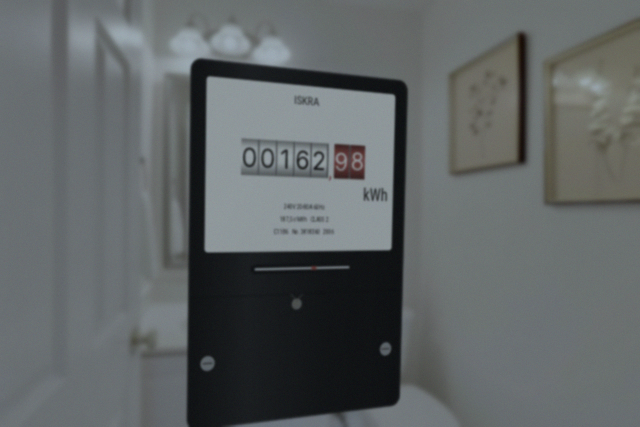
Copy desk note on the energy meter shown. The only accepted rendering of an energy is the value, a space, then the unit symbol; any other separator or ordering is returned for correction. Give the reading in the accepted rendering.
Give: 162.98 kWh
